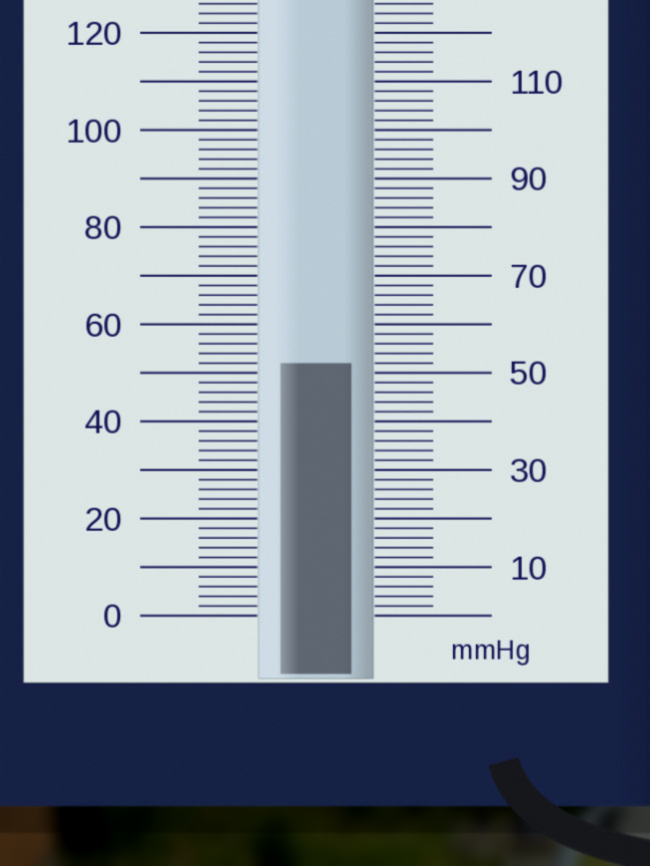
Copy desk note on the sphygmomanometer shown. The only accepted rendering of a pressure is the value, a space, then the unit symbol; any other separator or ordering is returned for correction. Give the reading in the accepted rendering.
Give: 52 mmHg
